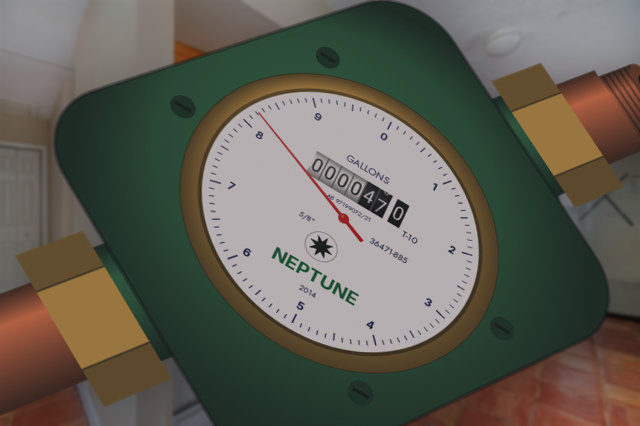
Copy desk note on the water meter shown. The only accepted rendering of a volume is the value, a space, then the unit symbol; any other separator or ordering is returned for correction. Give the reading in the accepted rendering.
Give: 468.2 gal
